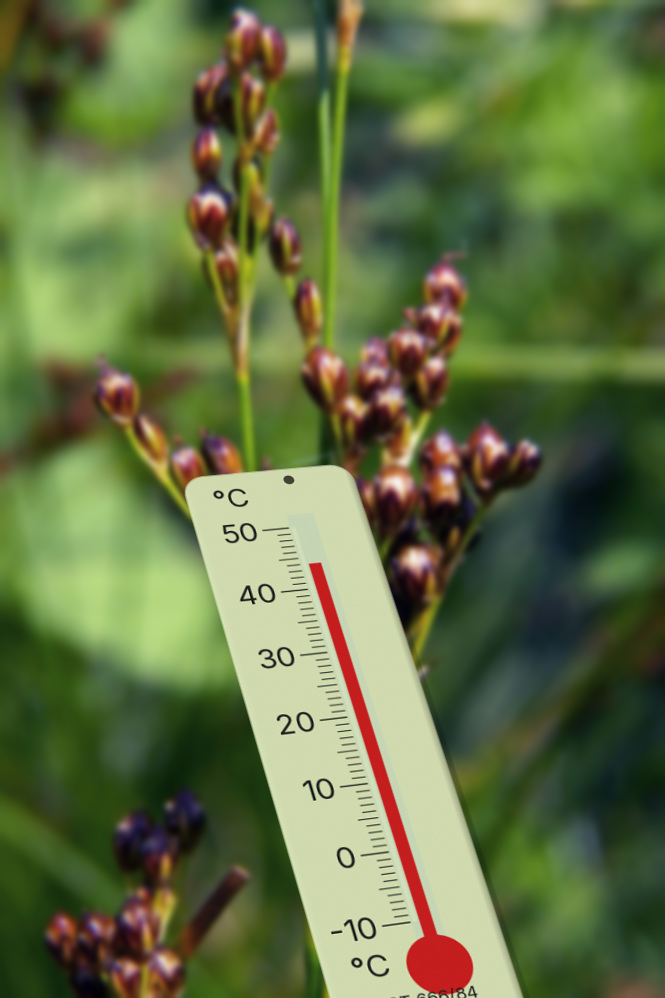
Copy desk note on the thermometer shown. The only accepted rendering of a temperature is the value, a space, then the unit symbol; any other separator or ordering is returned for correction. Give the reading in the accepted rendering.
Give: 44 °C
